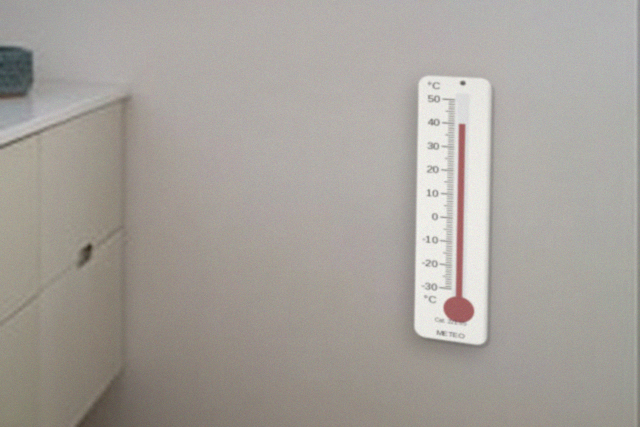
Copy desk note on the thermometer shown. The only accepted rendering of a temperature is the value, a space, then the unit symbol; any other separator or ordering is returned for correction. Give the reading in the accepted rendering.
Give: 40 °C
